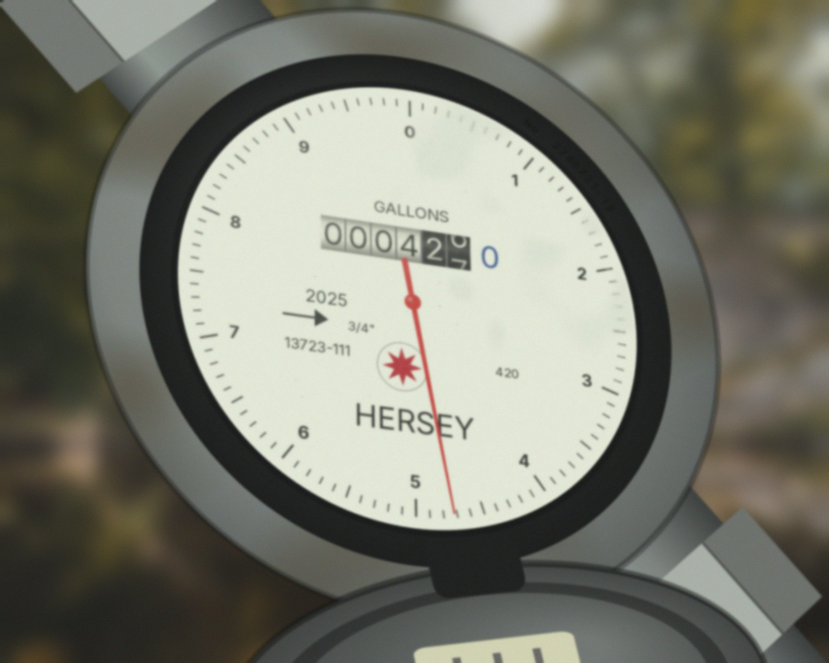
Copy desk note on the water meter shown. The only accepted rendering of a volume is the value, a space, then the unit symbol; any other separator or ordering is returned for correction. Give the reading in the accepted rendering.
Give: 4264.7 gal
